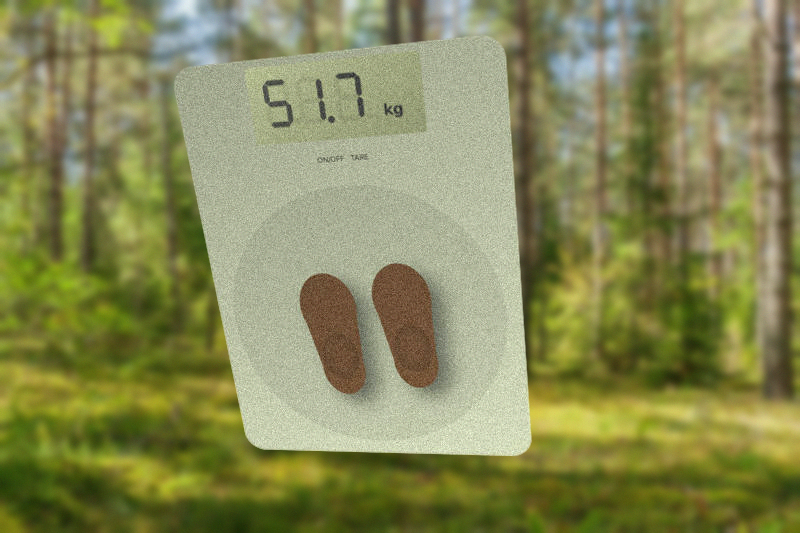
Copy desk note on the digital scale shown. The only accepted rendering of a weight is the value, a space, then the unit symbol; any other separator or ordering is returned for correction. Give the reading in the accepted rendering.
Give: 51.7 kg
